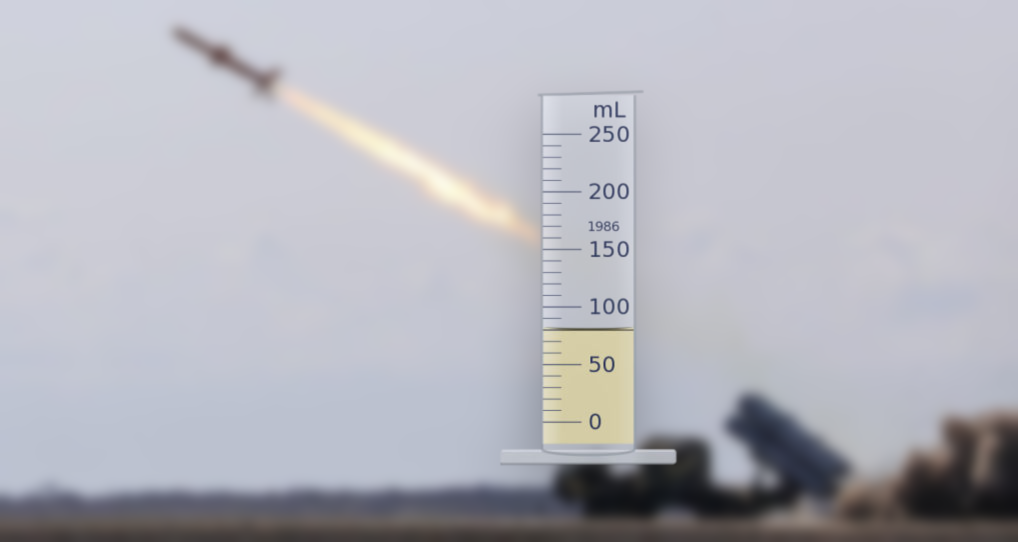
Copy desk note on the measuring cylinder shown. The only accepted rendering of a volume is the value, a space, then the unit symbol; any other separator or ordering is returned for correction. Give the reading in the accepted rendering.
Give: 80 mL
